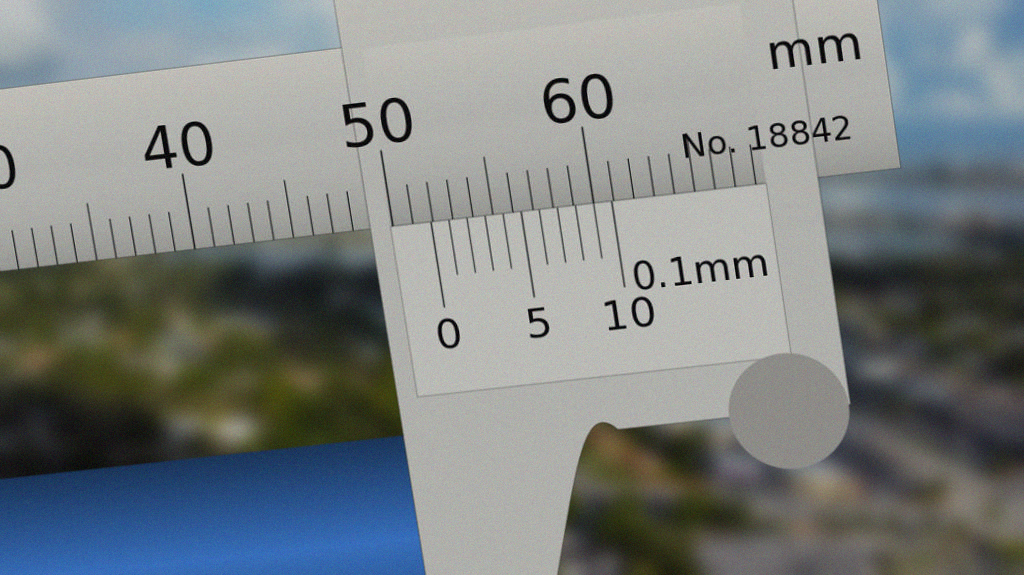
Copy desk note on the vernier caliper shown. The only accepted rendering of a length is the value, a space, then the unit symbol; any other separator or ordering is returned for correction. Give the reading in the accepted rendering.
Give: 51.9 mm
